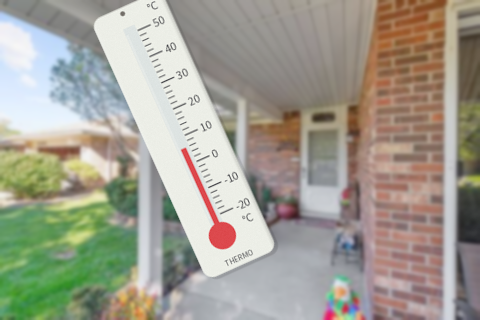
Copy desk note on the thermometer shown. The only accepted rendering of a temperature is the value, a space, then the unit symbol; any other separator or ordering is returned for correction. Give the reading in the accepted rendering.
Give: 6 °C
